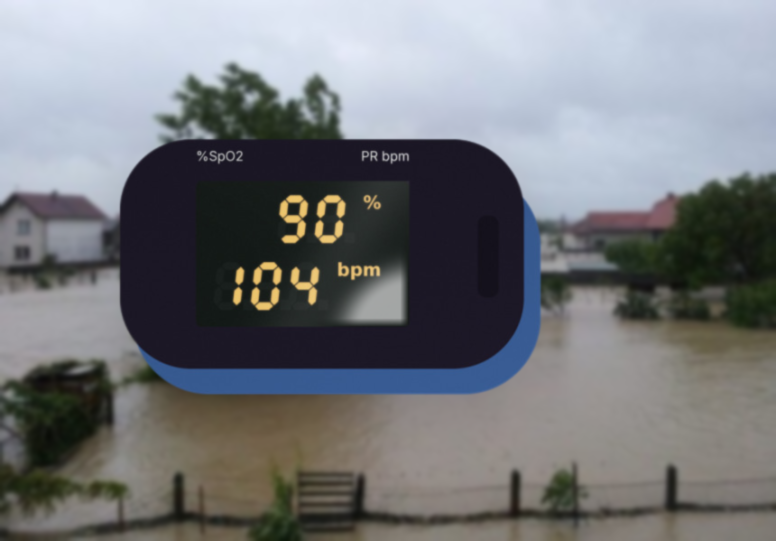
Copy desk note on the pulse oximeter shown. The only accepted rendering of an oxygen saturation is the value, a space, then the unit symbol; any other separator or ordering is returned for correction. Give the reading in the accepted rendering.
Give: 90 %
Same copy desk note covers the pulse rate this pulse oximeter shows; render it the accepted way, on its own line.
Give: 104 bpm
